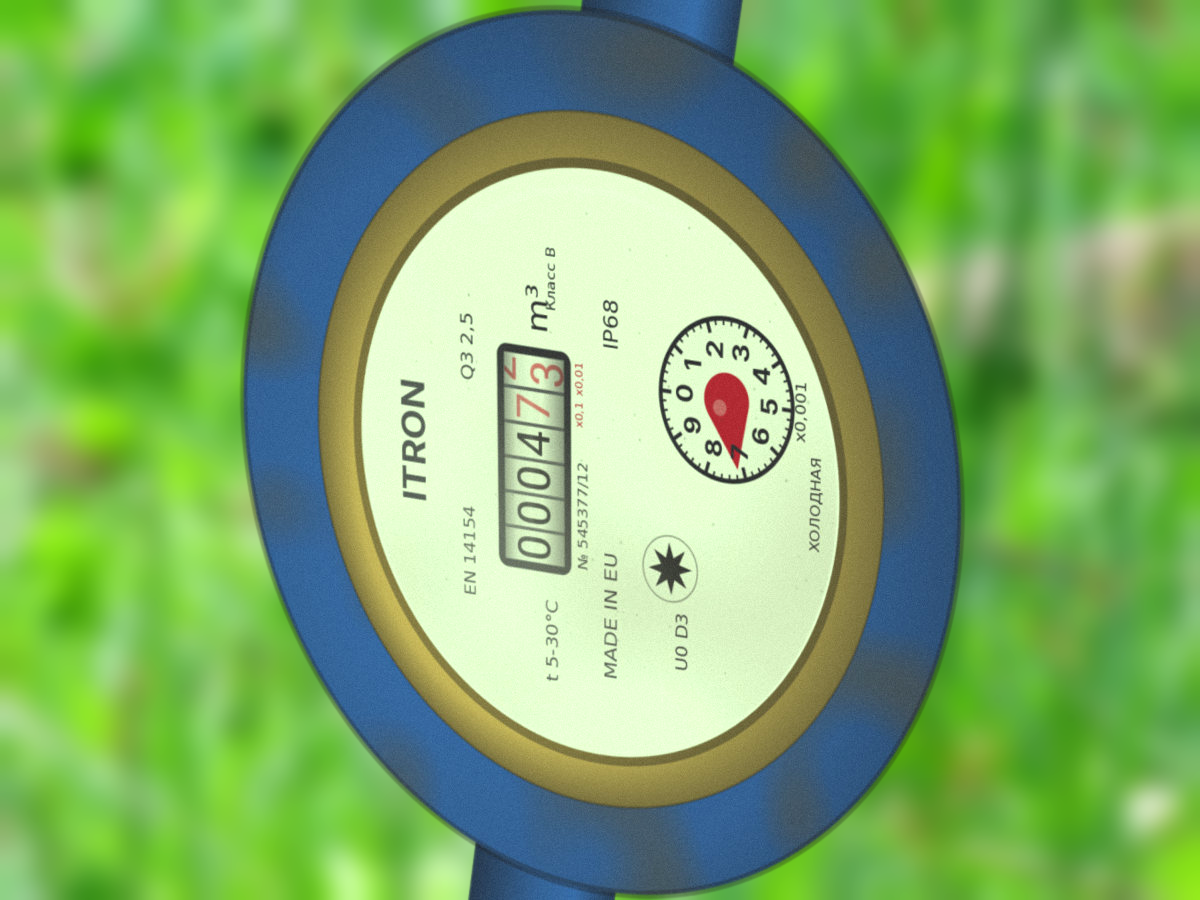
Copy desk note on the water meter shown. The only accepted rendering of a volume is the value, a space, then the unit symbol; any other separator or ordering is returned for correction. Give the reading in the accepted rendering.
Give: 4.727 m³
